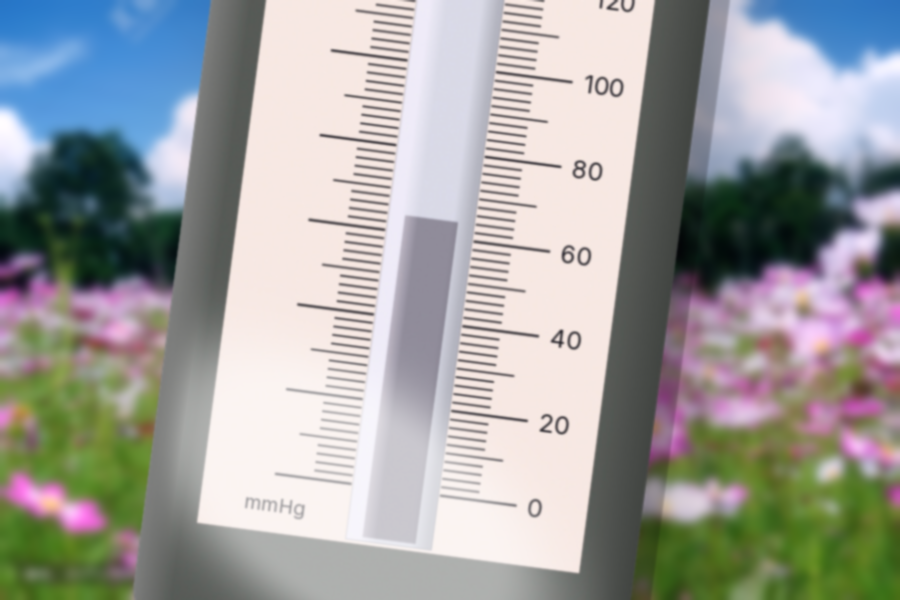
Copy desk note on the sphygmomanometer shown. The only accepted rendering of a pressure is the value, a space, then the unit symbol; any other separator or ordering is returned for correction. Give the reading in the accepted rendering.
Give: 64 mmHg
